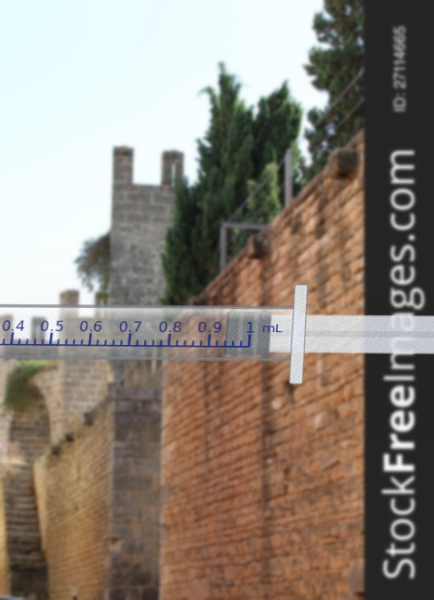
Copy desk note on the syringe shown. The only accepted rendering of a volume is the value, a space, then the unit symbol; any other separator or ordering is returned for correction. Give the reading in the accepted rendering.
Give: 0.94 mL
